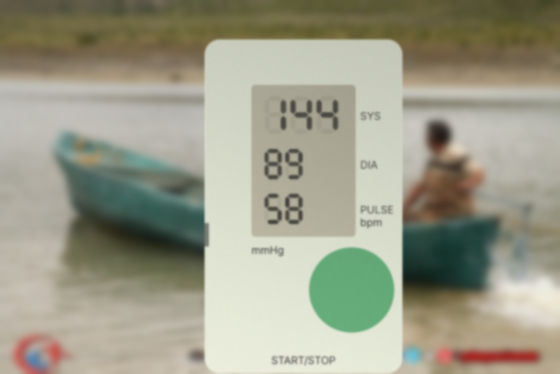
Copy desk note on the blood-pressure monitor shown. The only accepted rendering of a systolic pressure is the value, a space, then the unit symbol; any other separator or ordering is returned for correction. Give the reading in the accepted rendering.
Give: 144 mmHg
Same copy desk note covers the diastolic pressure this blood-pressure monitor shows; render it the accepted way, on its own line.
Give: 89 mmHg
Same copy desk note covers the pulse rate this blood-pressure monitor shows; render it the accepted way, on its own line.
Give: 58 bpm
